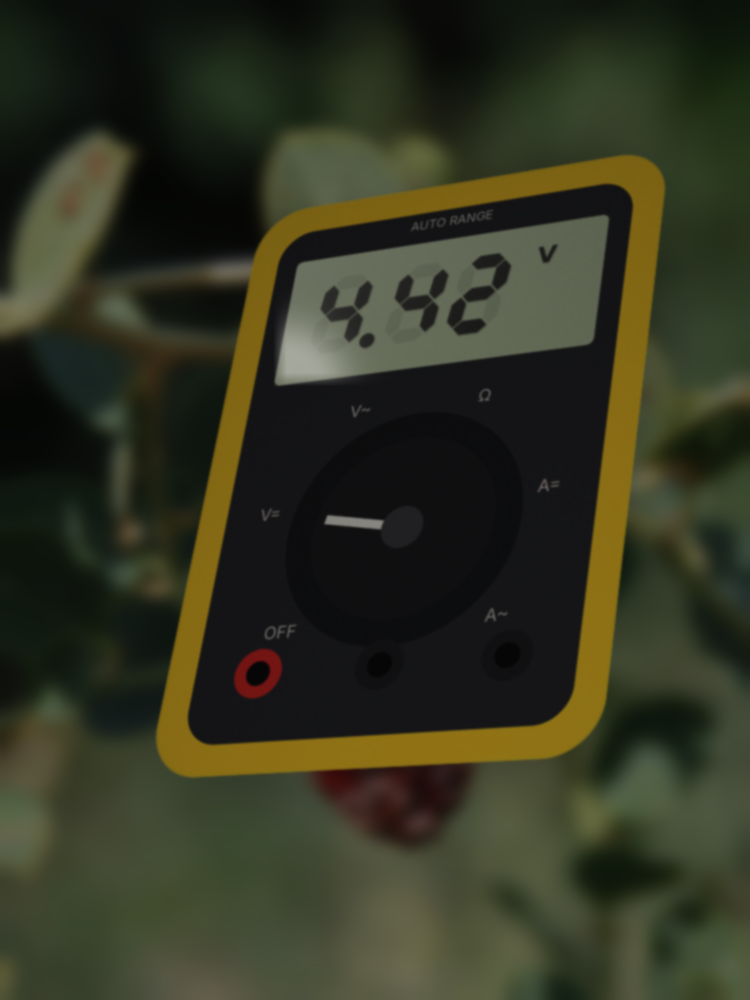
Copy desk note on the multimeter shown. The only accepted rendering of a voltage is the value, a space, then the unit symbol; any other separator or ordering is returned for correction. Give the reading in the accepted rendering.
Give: 4.42 V
